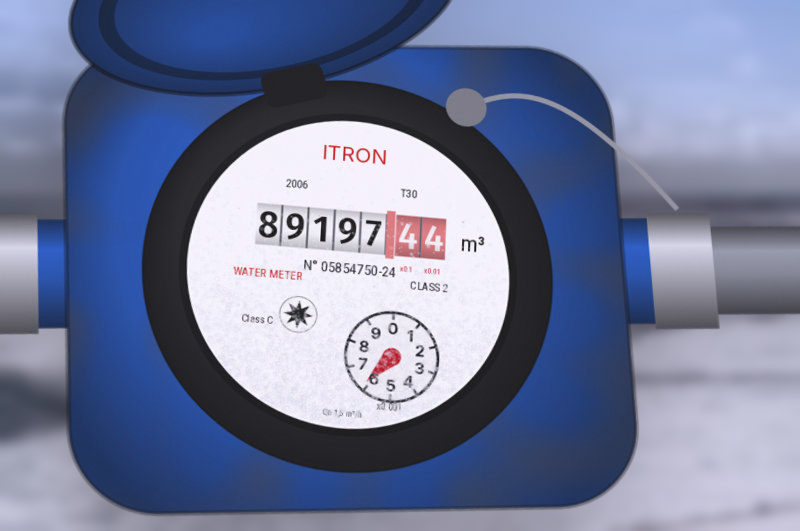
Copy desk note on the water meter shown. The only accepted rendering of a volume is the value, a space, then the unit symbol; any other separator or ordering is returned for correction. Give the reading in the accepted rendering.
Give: 89197.446 m³
